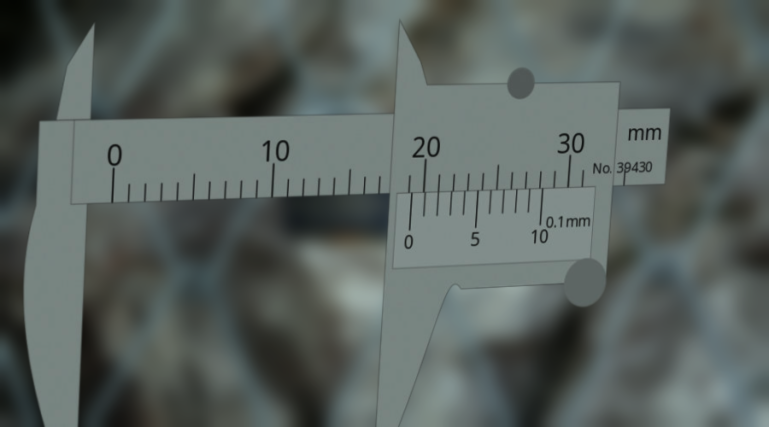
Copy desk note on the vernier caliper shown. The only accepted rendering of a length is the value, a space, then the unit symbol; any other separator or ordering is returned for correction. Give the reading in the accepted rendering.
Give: 19.2 mm
